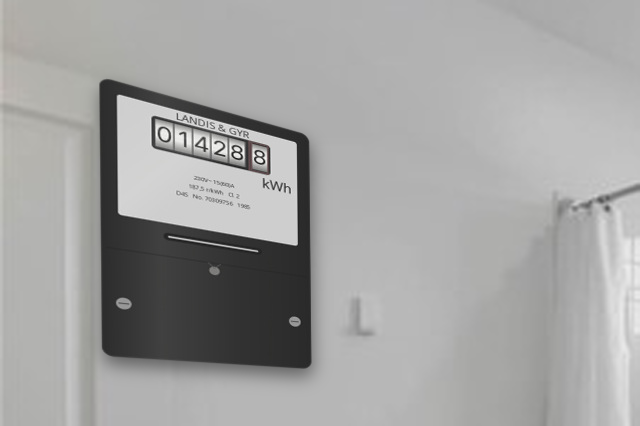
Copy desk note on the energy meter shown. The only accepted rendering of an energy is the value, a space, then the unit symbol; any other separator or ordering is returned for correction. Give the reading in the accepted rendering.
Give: 1428.8 kWh
